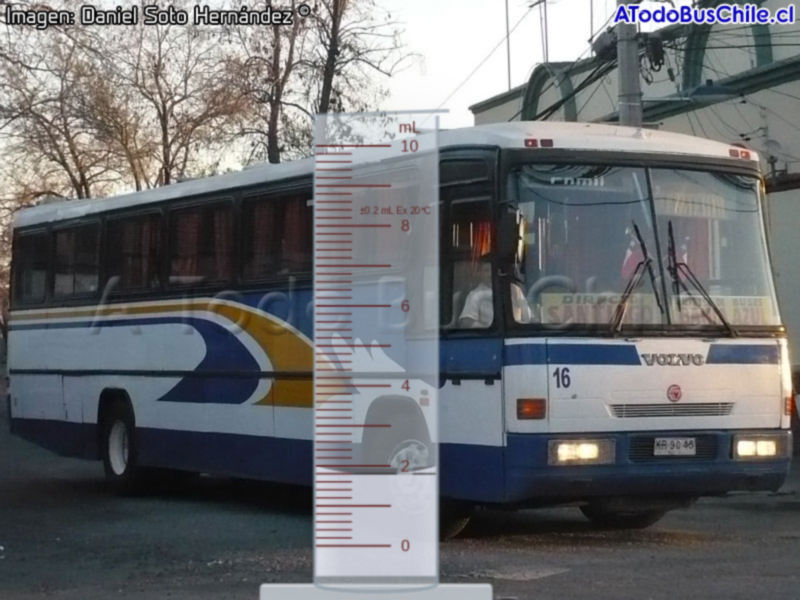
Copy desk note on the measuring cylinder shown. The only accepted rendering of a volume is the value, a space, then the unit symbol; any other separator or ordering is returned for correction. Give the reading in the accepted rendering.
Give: 1.8 mL
